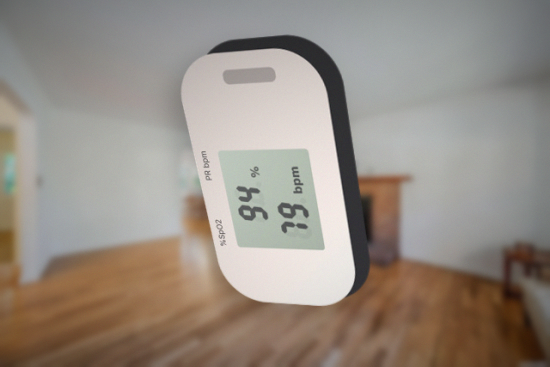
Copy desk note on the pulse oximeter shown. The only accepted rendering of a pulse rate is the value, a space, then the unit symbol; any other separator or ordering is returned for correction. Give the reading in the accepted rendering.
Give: 79 bpm
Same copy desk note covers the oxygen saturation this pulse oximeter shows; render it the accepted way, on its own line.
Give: 94 %
